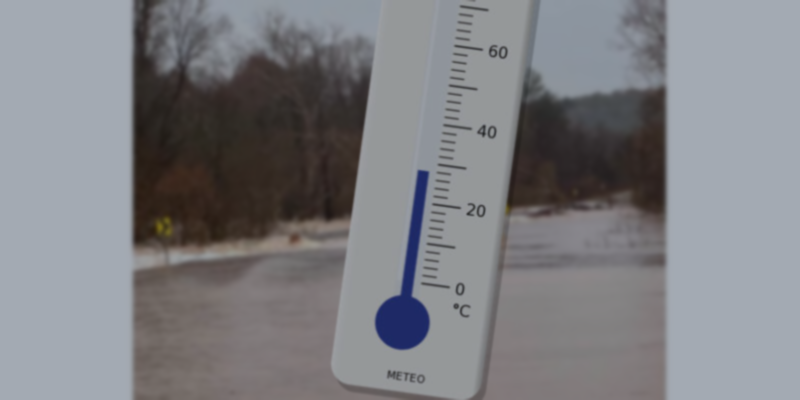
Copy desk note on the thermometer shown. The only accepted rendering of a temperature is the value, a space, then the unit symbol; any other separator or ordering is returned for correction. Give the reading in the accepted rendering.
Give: 28 °C
